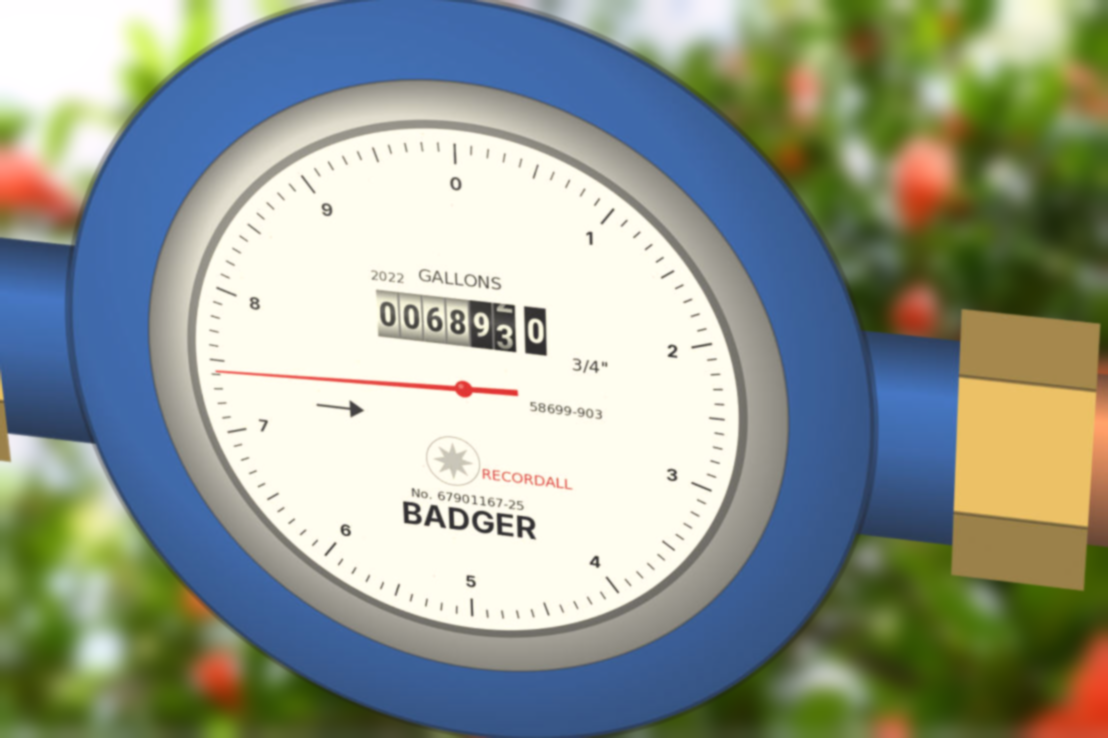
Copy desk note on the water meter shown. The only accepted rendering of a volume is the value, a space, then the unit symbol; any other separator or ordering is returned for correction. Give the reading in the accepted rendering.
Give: 68927.4 gal
